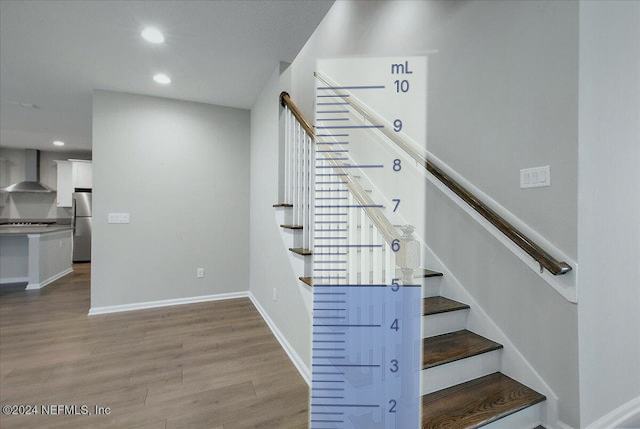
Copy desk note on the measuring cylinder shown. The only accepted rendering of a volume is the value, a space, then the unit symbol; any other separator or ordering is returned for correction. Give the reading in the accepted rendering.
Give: 5 mL
